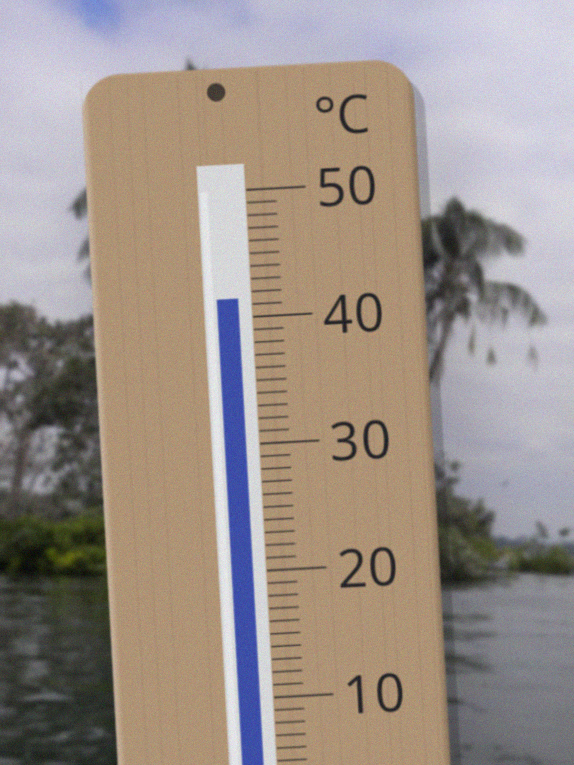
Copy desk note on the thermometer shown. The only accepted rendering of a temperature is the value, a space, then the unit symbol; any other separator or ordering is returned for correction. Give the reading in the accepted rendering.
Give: 41.5 °C
